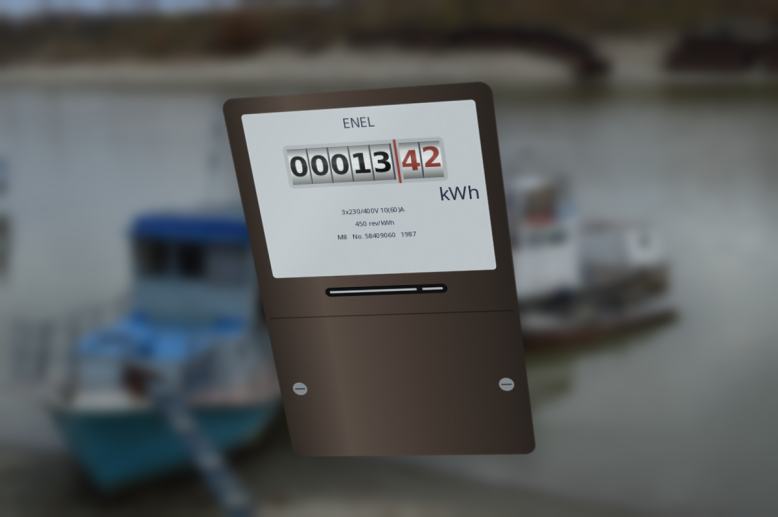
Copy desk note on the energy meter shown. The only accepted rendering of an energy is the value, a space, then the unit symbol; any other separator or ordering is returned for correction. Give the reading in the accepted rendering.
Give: 13.42 kWh
